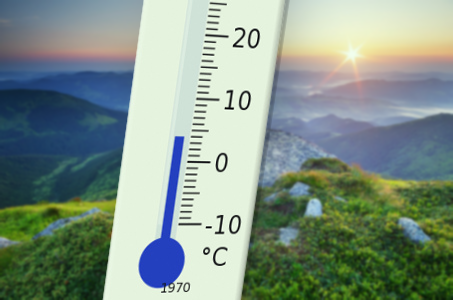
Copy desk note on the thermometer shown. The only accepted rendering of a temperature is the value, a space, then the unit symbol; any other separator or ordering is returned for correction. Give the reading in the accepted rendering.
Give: 4 °C
